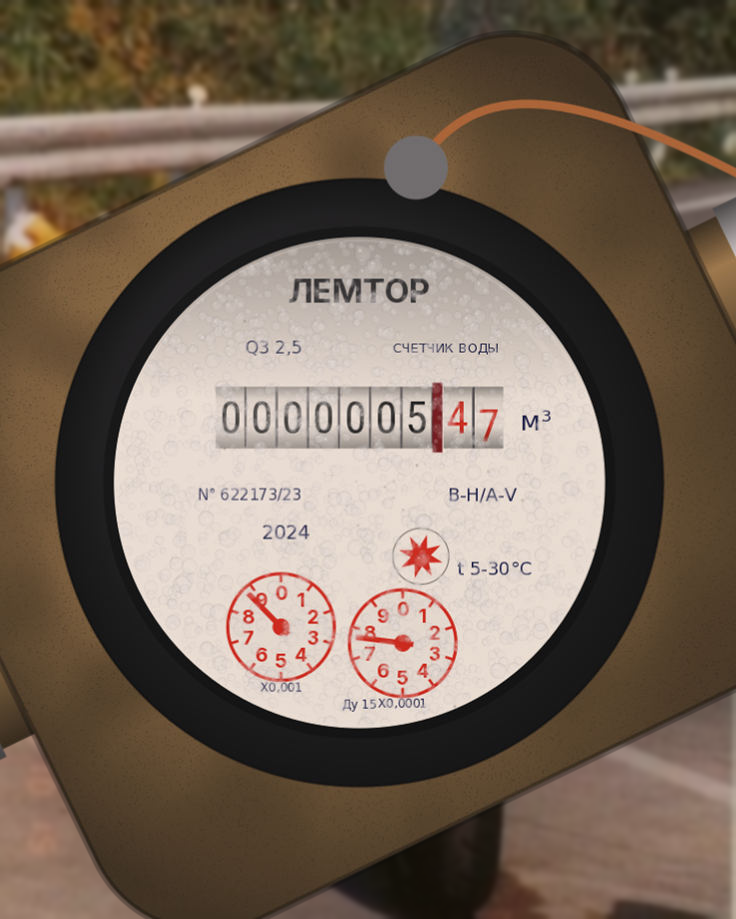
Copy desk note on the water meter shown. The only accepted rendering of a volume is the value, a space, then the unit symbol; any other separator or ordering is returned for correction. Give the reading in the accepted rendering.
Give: 5.4687 m³
